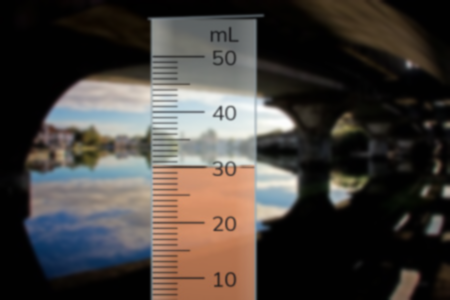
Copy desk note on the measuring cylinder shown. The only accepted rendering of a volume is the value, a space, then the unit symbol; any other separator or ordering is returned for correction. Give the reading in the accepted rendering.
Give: 30 mL
